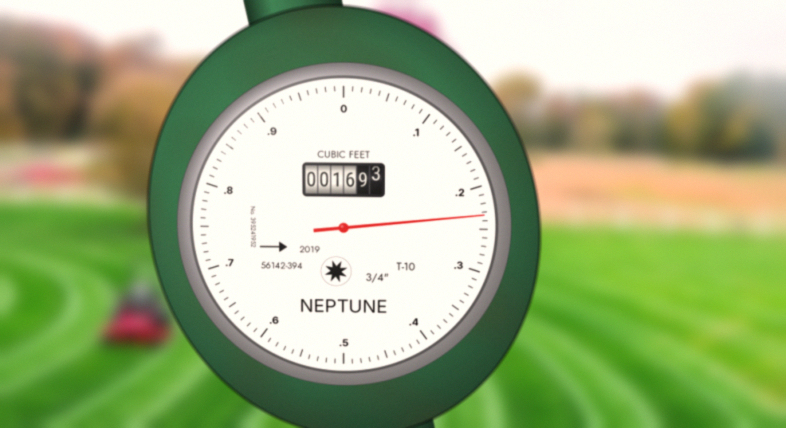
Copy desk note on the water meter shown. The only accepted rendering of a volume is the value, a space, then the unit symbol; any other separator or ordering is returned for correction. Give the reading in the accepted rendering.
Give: 1693.23 ft³
